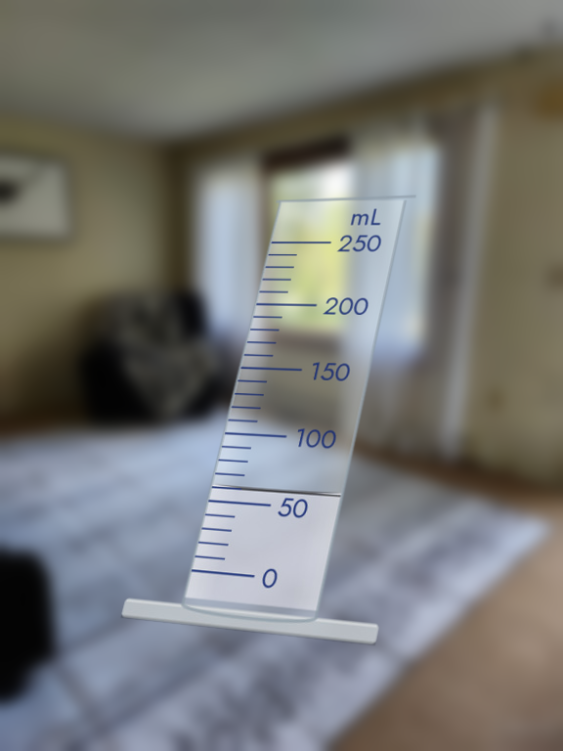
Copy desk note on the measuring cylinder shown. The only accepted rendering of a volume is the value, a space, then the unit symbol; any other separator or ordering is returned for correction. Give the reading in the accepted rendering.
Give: 60 mL
